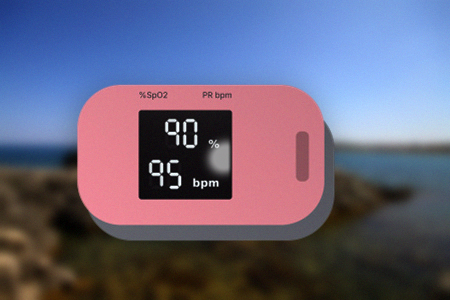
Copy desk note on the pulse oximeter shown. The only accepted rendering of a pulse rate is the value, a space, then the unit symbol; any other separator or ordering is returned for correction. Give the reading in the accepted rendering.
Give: 95 bpm
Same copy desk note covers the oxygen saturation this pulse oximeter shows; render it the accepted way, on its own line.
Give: 90 %
